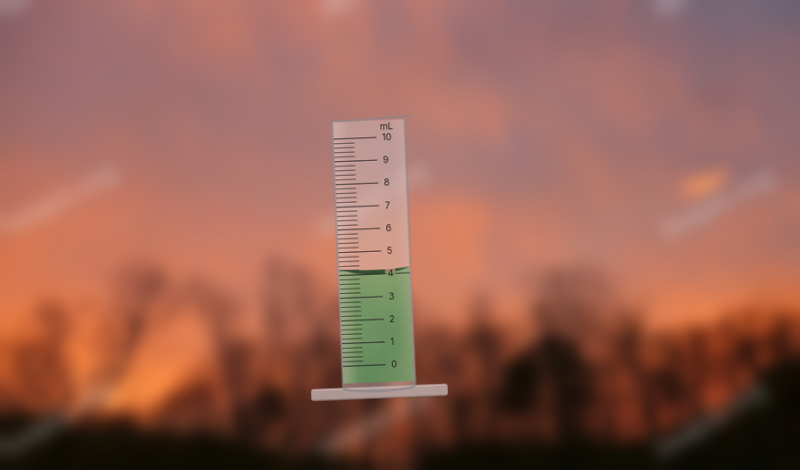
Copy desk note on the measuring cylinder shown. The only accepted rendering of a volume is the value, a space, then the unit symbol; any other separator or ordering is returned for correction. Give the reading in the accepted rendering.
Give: 4 mL
